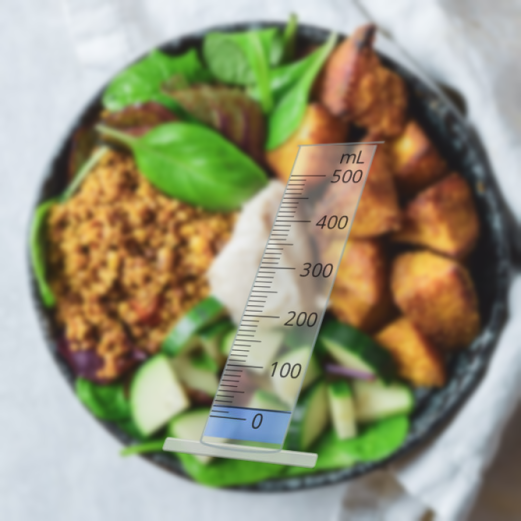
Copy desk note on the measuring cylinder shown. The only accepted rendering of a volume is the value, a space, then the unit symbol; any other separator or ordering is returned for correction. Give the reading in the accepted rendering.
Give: 20 mL
